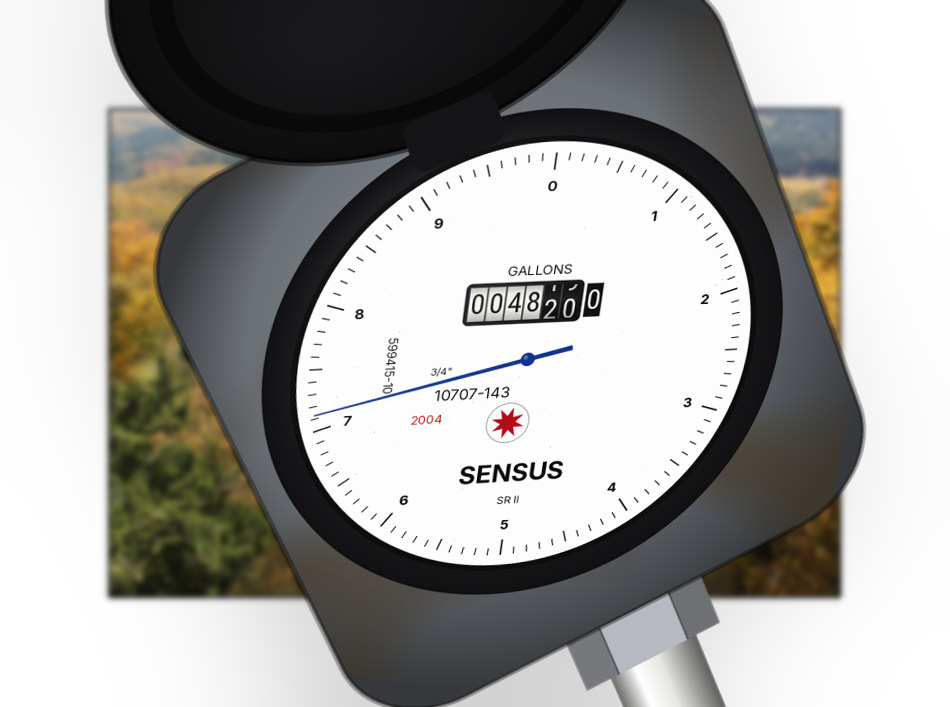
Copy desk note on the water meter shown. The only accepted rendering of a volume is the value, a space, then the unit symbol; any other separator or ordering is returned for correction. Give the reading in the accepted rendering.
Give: 48197.1 gal
